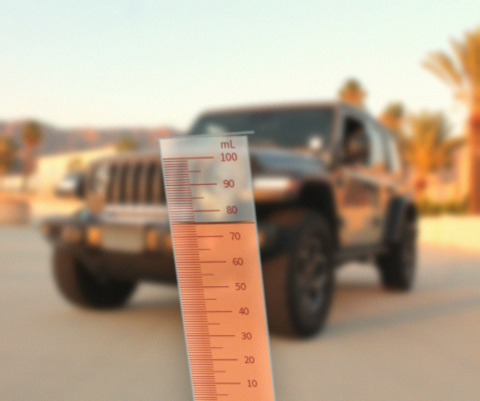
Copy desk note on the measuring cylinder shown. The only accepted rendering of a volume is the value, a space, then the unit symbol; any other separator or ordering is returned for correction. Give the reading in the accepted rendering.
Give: 75 mL
